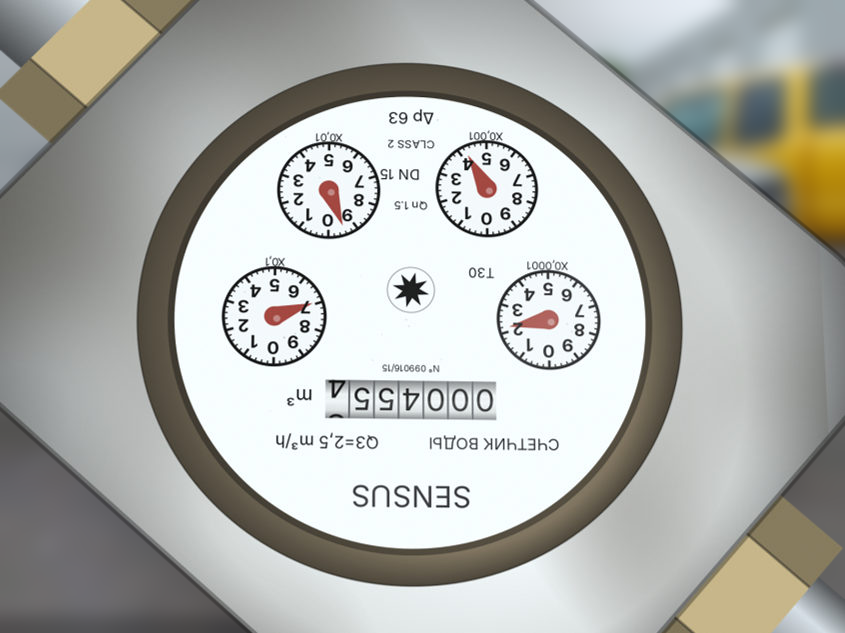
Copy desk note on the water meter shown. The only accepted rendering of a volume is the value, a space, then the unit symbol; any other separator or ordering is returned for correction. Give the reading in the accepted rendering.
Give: 4553.6942 m³
